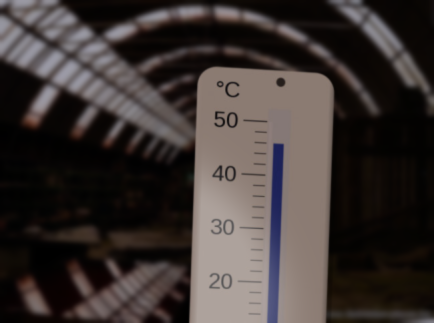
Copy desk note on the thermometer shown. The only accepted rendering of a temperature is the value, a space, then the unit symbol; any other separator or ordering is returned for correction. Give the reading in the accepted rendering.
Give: 46 °C
